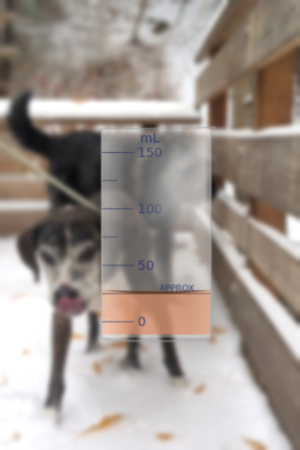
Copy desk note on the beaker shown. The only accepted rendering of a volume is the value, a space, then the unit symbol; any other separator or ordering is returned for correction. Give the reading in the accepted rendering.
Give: 25 mL
